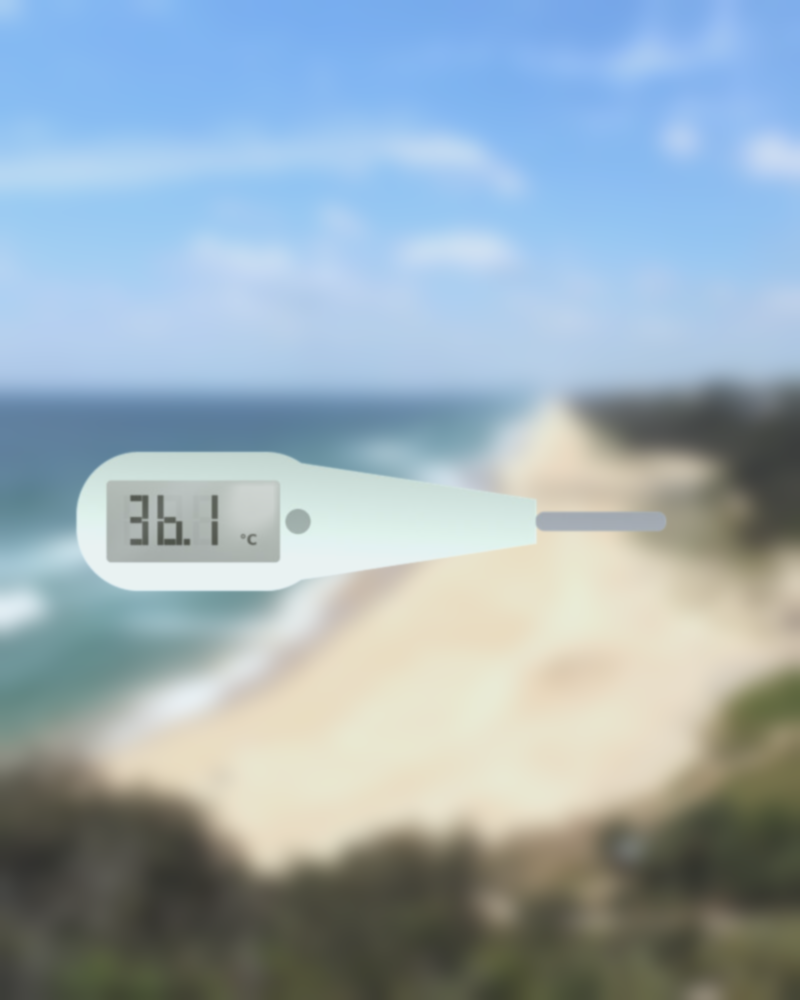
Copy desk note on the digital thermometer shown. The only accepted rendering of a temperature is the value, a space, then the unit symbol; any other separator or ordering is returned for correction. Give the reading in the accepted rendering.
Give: 36.1 °C
